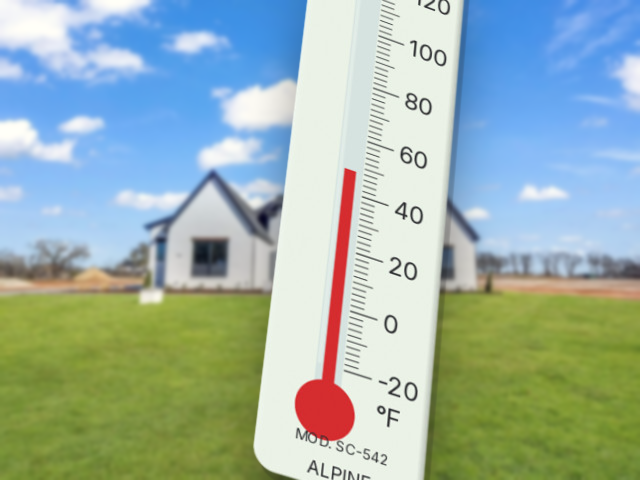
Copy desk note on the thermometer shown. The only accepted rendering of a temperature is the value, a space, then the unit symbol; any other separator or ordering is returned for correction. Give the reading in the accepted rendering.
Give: 48 °F
